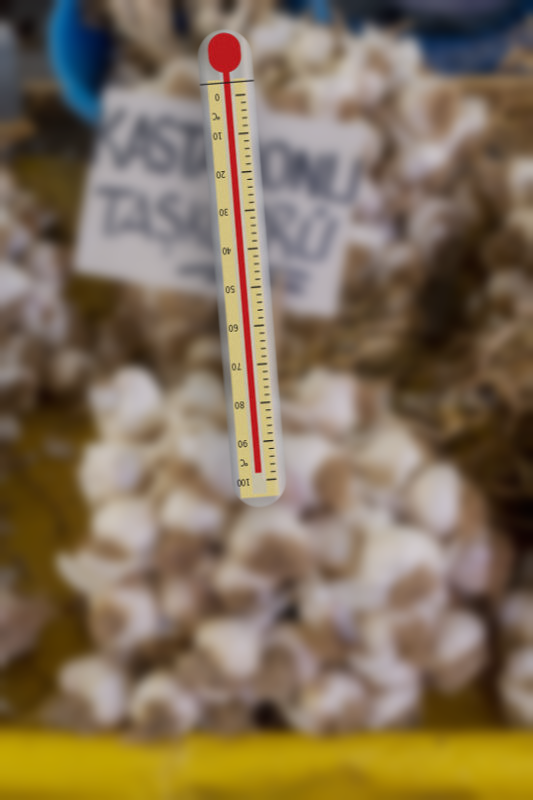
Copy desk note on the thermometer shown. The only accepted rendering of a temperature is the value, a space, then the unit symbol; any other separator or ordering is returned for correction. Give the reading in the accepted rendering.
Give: 98 °C
